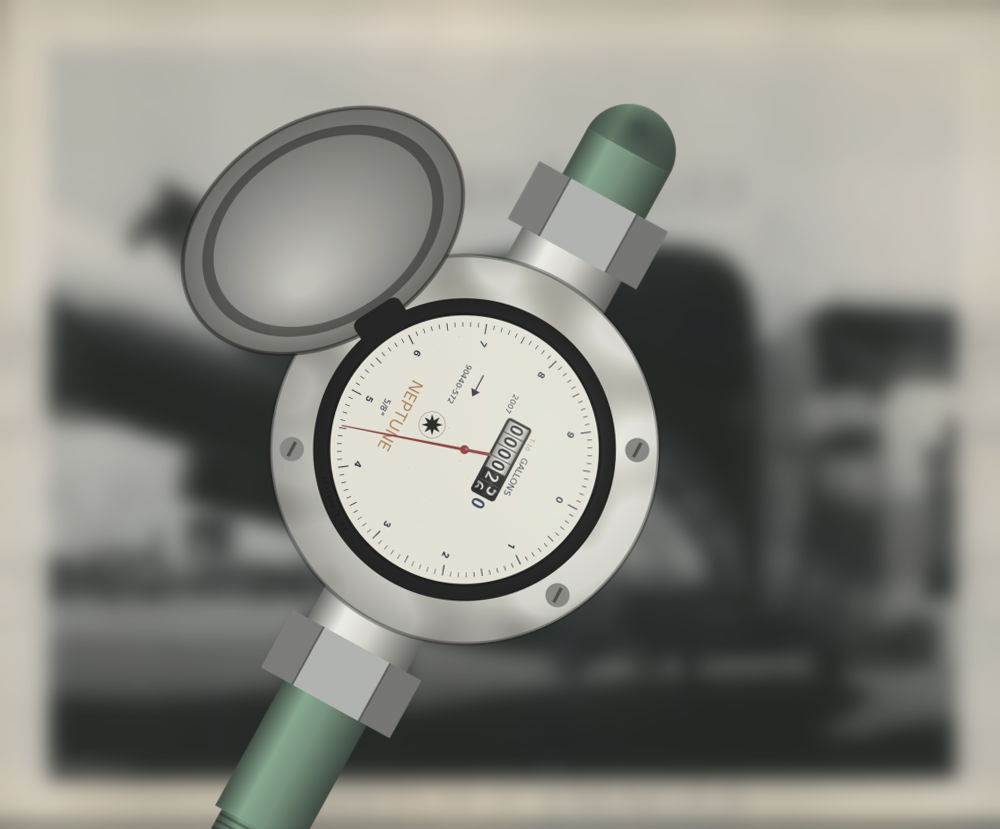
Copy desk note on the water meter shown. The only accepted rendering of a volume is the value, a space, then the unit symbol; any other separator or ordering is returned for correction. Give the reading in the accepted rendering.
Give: 254.5 gal
